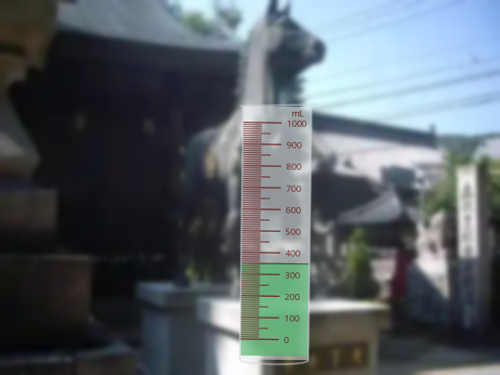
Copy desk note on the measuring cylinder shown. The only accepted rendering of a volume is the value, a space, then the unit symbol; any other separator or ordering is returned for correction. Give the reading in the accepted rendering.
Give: 350 mL
